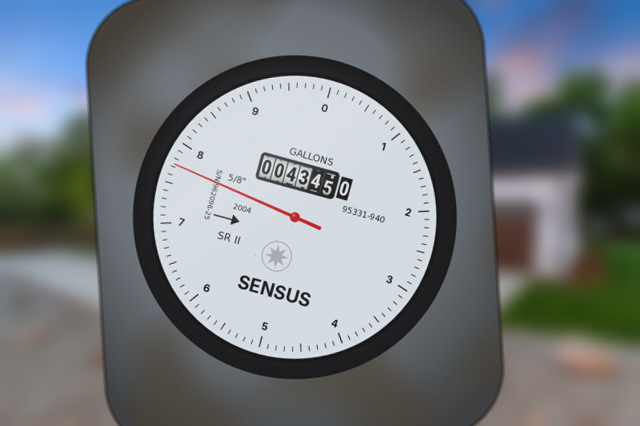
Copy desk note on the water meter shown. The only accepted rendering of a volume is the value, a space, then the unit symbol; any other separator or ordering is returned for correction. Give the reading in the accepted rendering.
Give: 43447.7 gal
